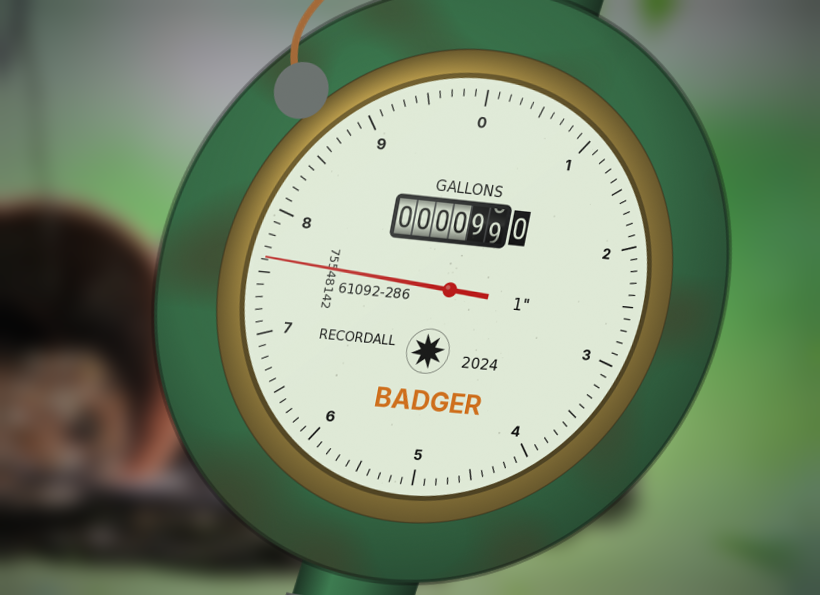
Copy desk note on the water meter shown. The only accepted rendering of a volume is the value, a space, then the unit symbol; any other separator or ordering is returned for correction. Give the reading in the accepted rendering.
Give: 987.6 gal
